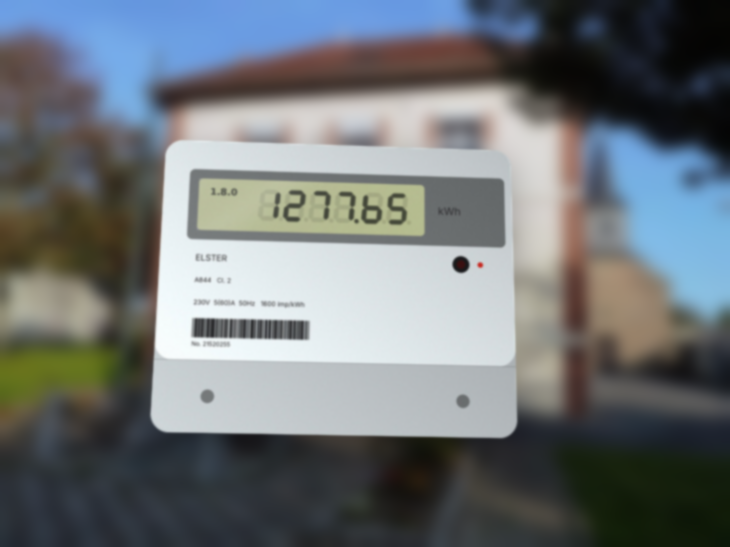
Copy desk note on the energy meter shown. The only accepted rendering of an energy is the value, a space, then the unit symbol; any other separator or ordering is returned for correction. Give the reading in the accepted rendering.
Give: 1277.65 kWh
